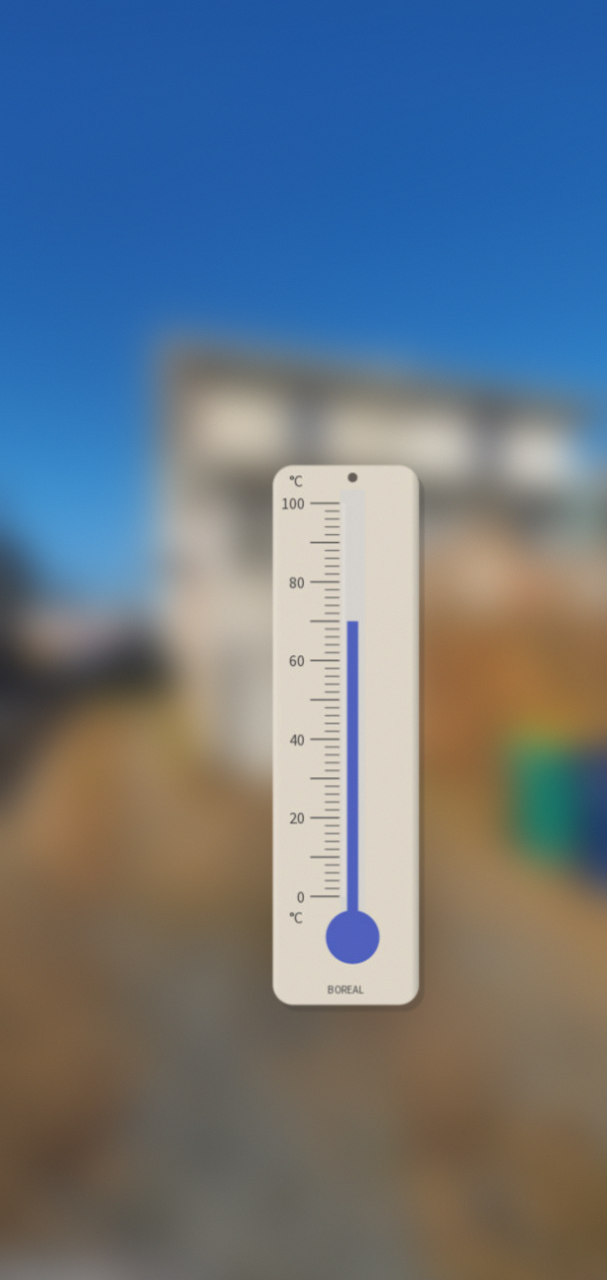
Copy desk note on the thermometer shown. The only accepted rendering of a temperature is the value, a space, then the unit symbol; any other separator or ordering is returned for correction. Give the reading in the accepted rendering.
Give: 70 °C
